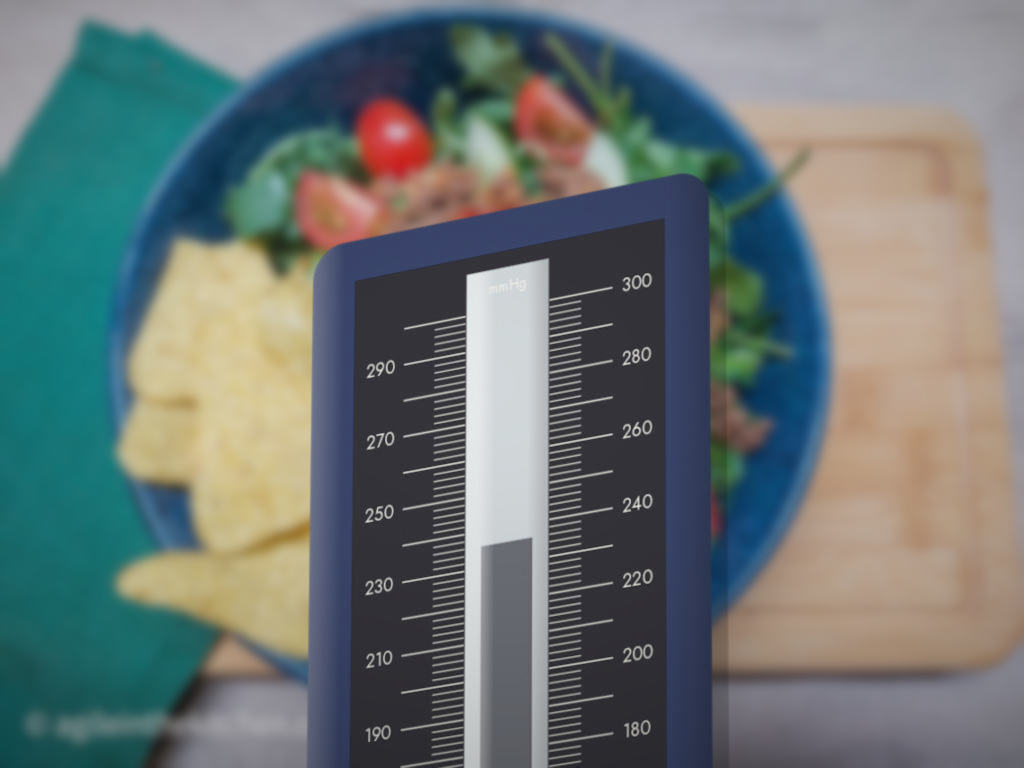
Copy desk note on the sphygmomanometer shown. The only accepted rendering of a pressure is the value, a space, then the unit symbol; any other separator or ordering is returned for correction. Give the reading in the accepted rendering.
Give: 236 mmHg
